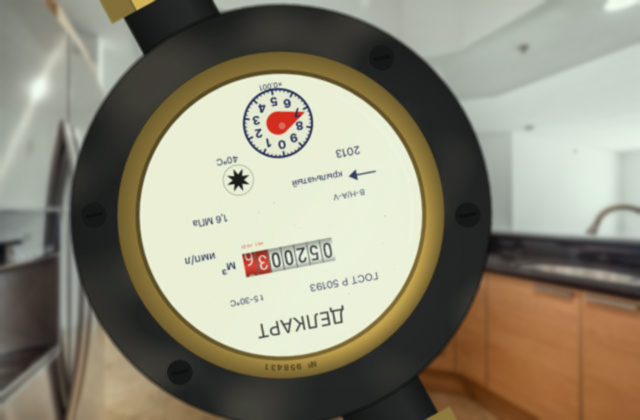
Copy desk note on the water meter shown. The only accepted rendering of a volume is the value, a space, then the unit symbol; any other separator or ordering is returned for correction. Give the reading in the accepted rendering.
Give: 5200.357 m³
